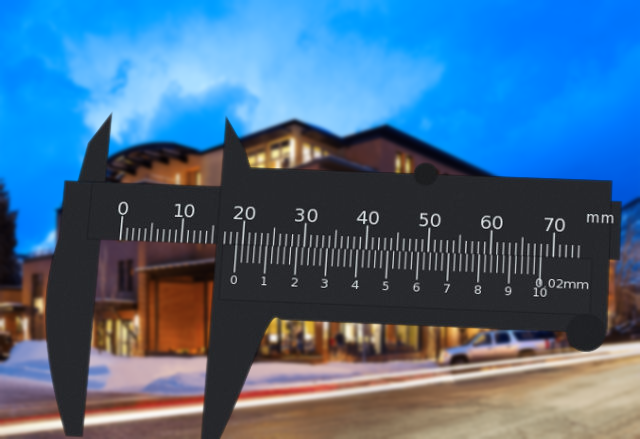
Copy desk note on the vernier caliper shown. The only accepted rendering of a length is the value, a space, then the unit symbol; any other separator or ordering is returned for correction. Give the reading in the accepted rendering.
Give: 19.0 mm
